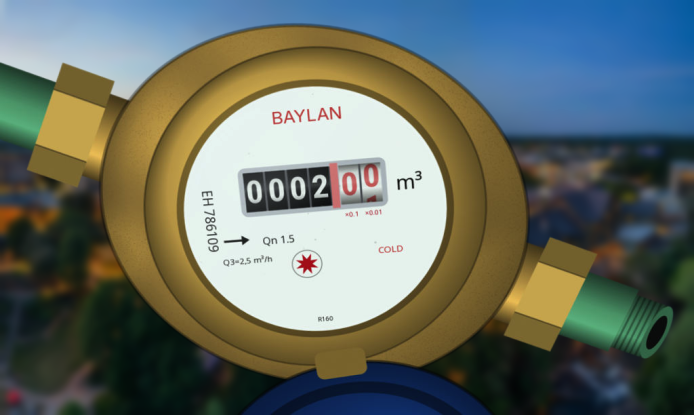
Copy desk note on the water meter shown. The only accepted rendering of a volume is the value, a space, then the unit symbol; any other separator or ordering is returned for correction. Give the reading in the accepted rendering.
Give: 2.00 m³
